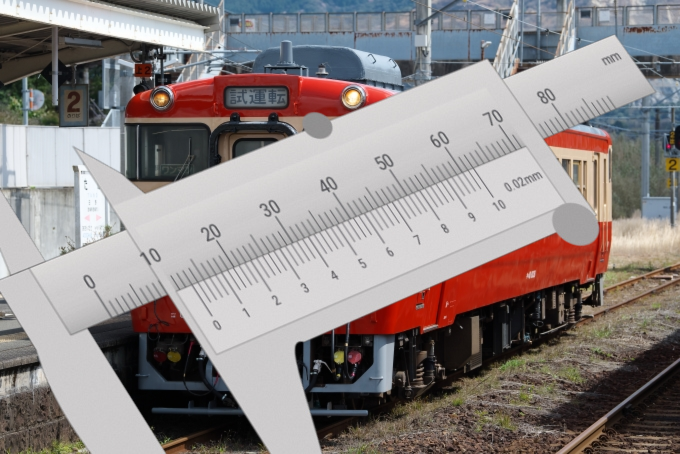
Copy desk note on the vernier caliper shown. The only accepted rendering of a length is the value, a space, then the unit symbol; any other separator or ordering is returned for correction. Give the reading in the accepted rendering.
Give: 13.0 mm
